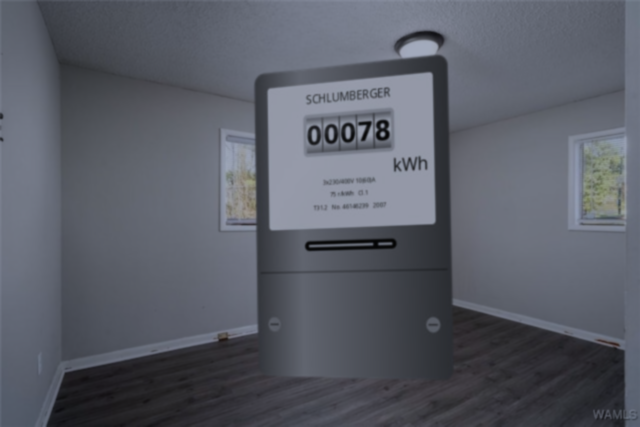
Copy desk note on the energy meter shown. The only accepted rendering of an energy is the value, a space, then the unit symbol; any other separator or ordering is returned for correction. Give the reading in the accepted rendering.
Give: 78 kWh
